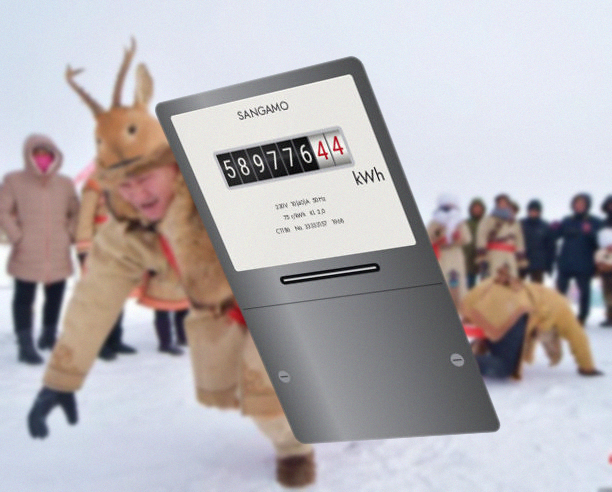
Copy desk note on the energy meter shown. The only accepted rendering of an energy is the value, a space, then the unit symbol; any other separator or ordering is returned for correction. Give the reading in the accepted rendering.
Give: 589776.44 kWh
